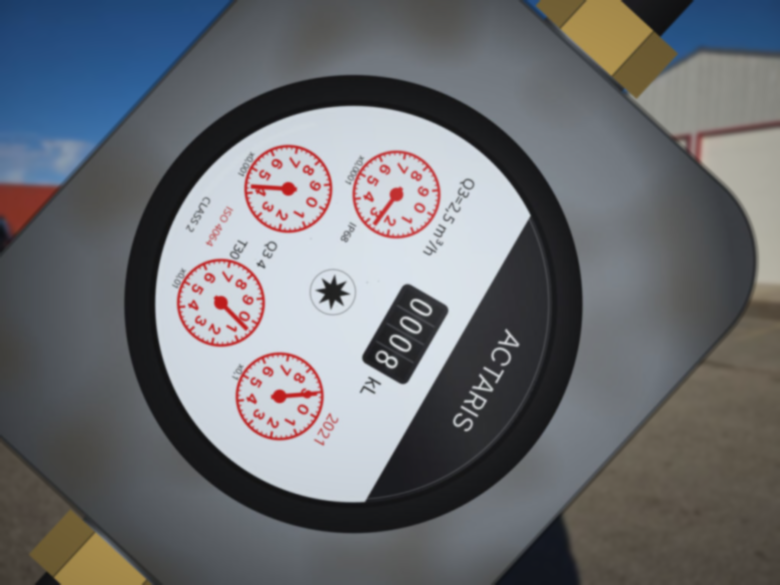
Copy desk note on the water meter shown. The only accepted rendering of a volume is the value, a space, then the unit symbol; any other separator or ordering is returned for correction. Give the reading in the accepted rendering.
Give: 7.9042 kL
